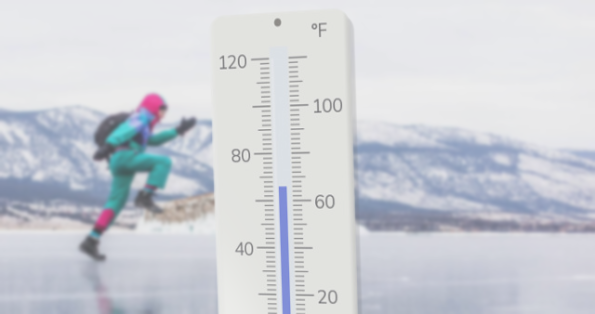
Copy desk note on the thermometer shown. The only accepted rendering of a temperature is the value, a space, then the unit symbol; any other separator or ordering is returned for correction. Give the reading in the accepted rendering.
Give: 66 °F
